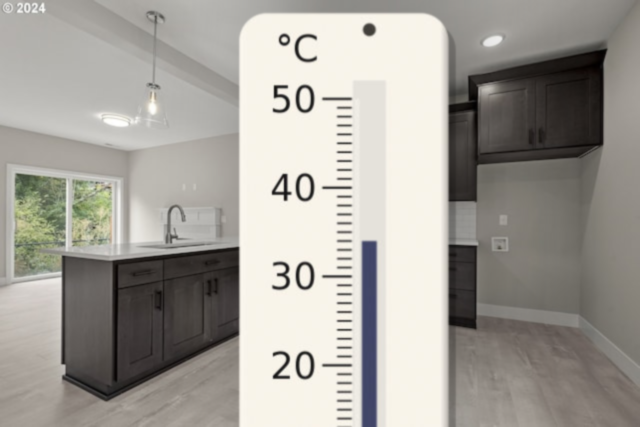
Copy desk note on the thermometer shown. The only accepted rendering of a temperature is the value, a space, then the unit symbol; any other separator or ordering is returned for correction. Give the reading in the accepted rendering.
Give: 34 °C
